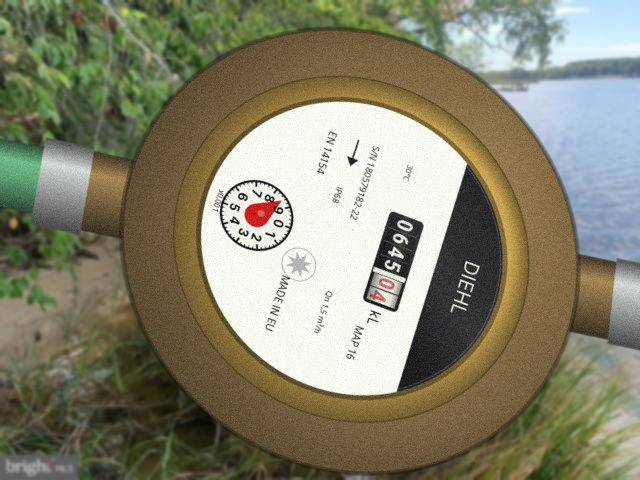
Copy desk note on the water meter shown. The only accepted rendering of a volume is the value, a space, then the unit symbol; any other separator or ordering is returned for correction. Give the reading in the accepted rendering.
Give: 645.038 kL
